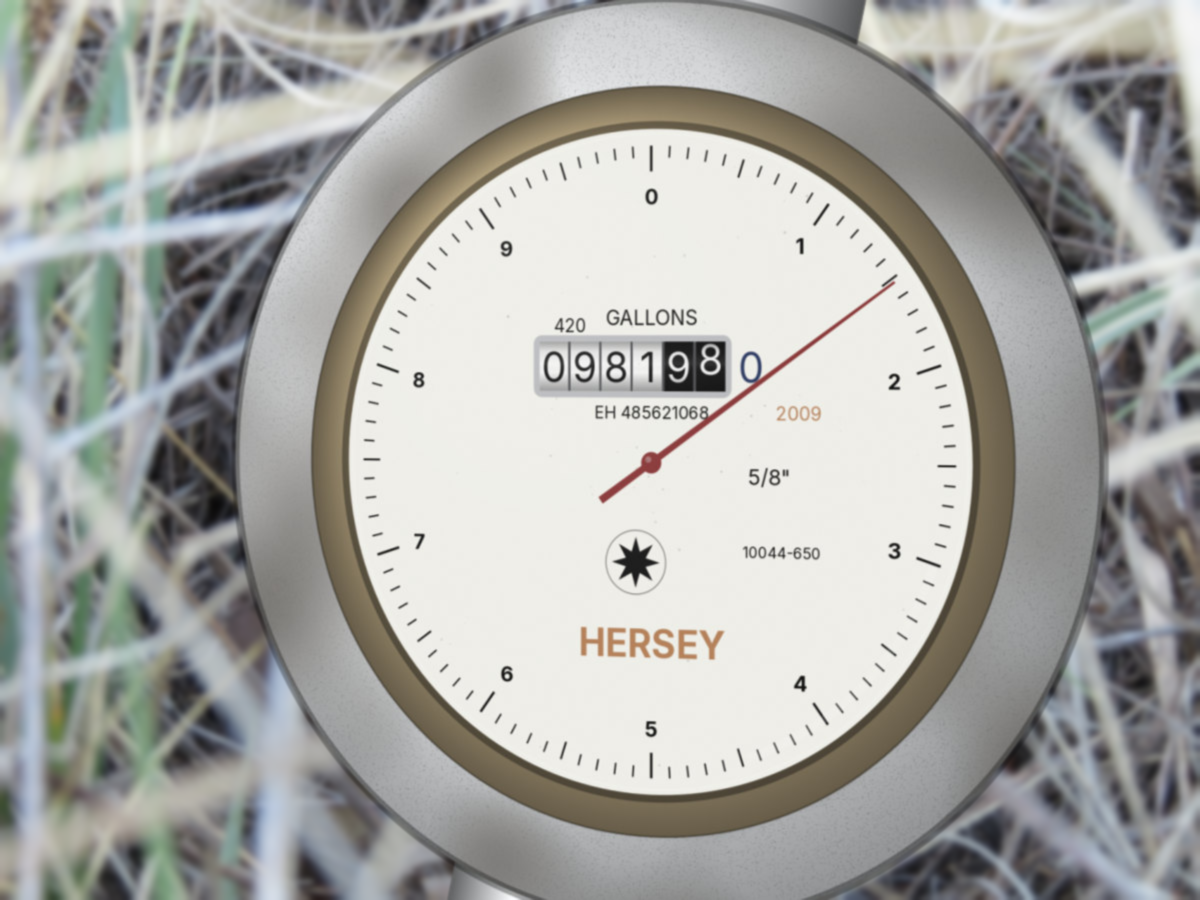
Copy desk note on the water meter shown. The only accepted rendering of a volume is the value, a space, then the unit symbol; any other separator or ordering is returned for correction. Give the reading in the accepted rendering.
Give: 981981.5 gal
